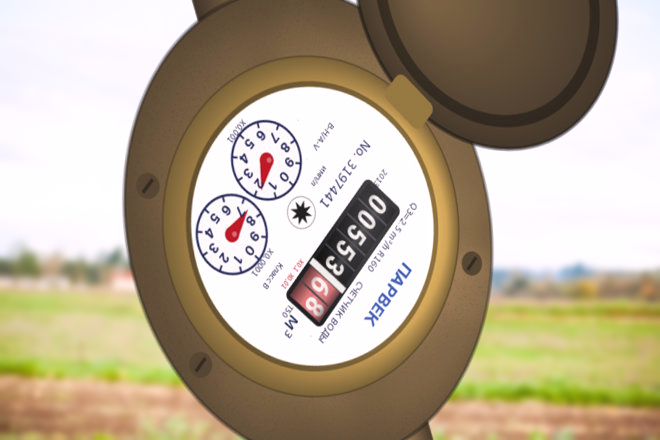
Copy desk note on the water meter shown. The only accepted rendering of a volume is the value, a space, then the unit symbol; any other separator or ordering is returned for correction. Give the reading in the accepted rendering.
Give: 553.6817 m³
